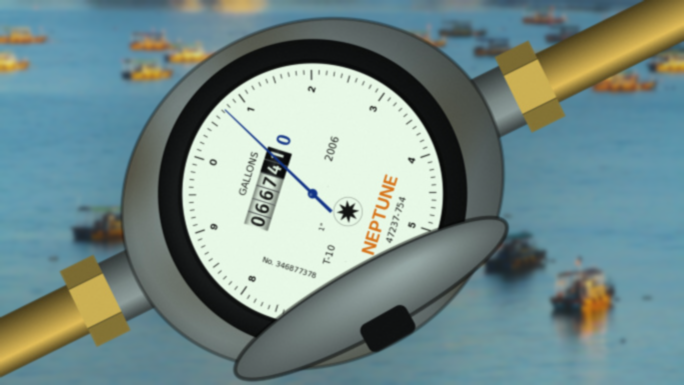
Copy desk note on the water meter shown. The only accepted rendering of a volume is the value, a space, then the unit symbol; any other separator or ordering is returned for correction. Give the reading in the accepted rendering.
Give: 667410.7 gal
